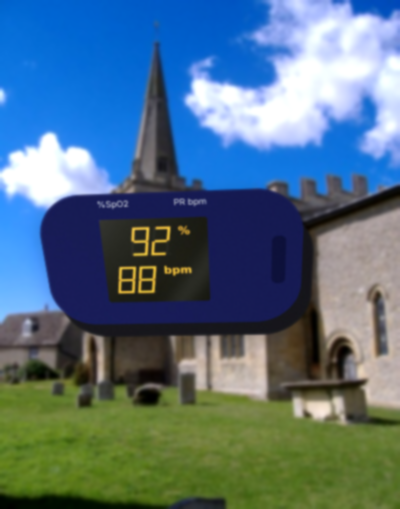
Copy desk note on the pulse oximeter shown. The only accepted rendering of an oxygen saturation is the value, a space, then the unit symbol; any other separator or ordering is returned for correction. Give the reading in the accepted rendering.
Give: 92 %
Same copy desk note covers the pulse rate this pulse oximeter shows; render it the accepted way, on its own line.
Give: 88 bpm
